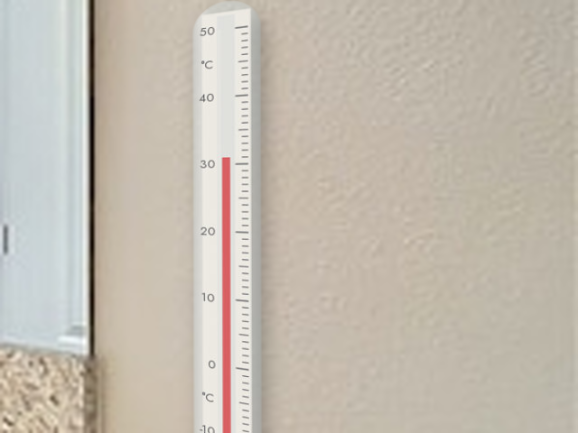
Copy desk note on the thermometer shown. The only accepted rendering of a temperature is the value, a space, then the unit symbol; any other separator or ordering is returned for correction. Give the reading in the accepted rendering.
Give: 31 °C
